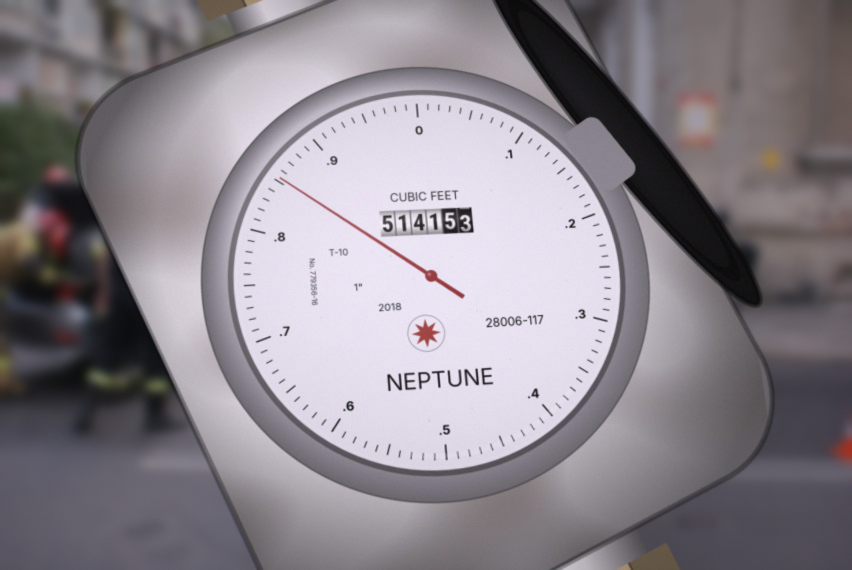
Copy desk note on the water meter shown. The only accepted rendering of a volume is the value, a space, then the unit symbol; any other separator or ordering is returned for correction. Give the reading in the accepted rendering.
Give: 514152.85 ft³
